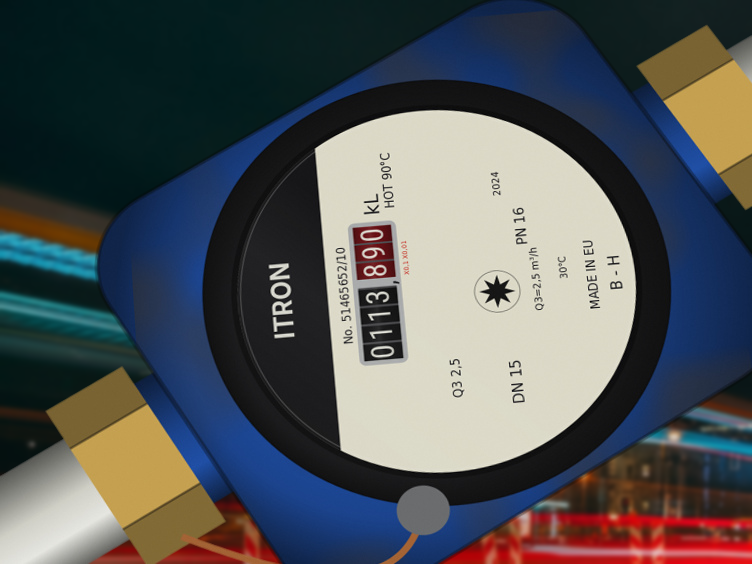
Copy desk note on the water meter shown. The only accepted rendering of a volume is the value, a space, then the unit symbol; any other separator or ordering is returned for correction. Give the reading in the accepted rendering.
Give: 113.890 kL
